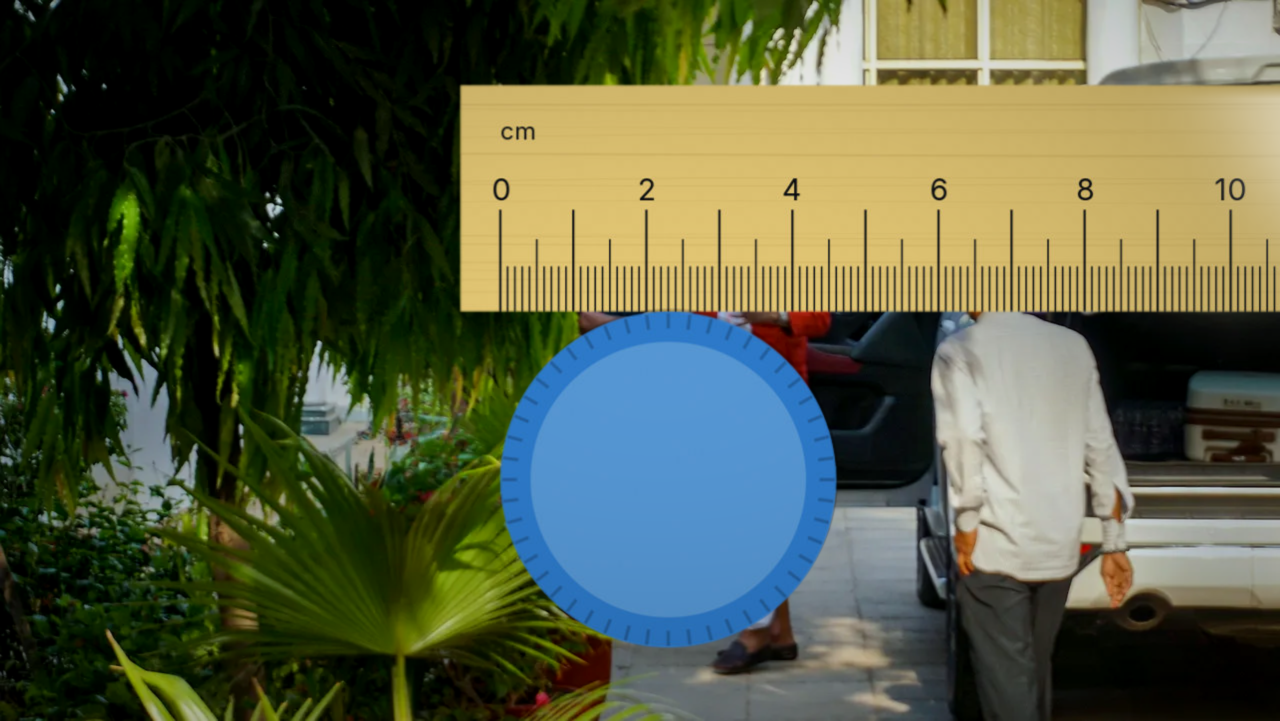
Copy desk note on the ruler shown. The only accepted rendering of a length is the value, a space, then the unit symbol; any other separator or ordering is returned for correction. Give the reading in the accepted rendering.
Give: 4.6 cm
